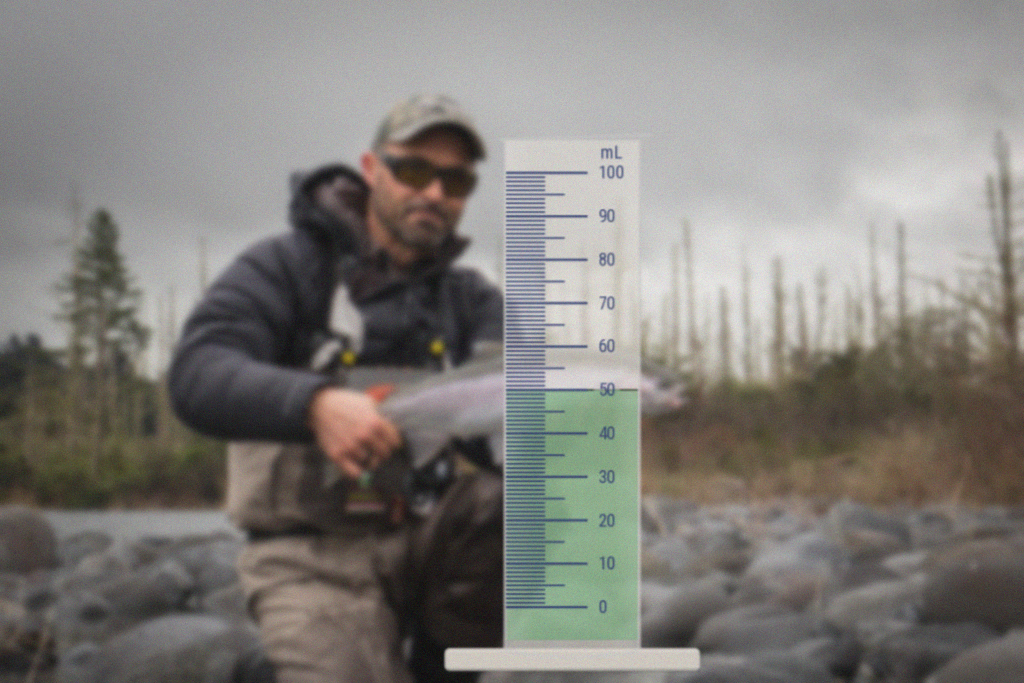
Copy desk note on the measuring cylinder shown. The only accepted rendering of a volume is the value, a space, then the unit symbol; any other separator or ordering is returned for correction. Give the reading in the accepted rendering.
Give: 50 mL
